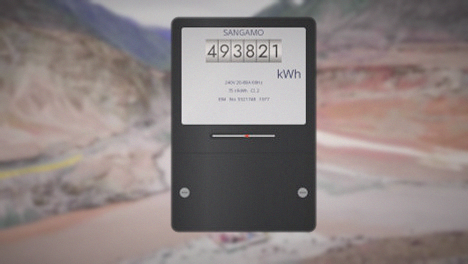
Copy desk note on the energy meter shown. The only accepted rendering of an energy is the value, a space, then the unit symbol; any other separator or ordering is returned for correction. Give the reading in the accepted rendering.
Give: 493821 kWh
